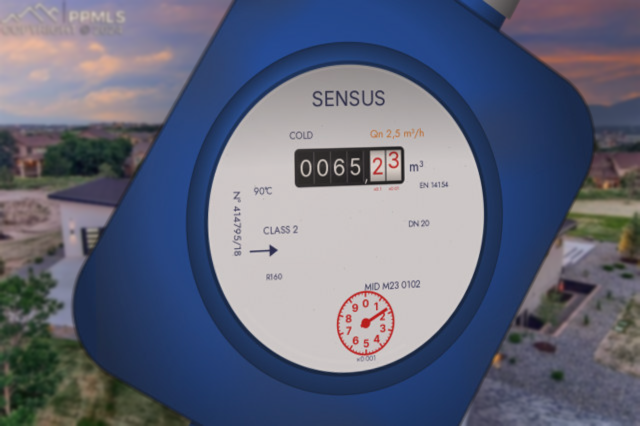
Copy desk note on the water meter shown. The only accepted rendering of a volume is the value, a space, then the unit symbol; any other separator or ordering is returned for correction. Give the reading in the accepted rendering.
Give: 65.231 m³
